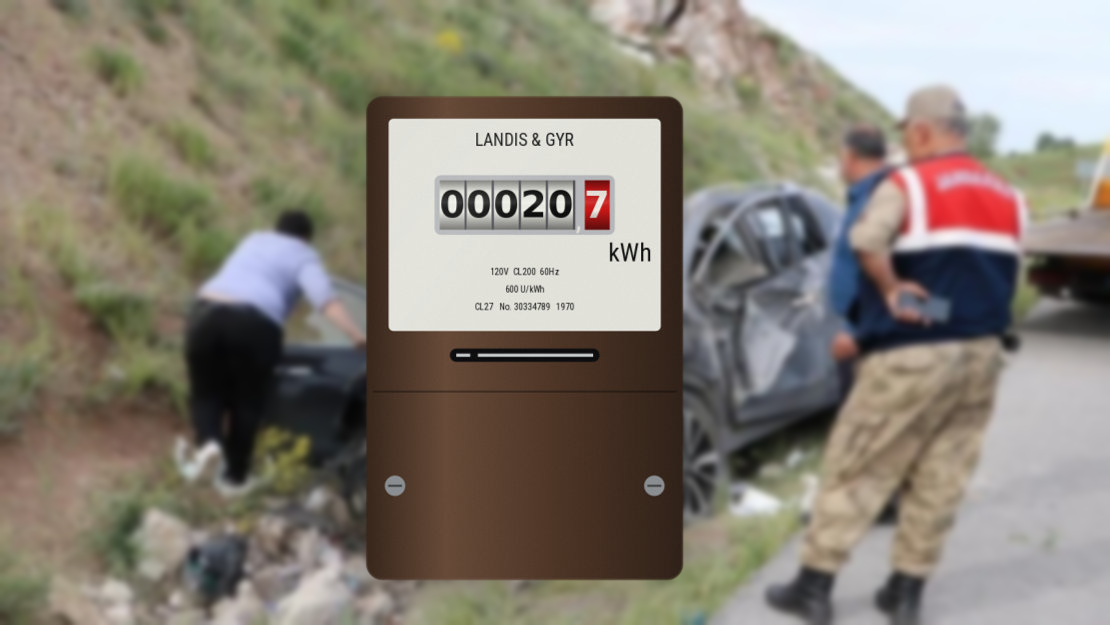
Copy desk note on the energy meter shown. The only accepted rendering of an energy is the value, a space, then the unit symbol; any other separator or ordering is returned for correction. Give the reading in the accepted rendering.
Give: 20.7 kWh
